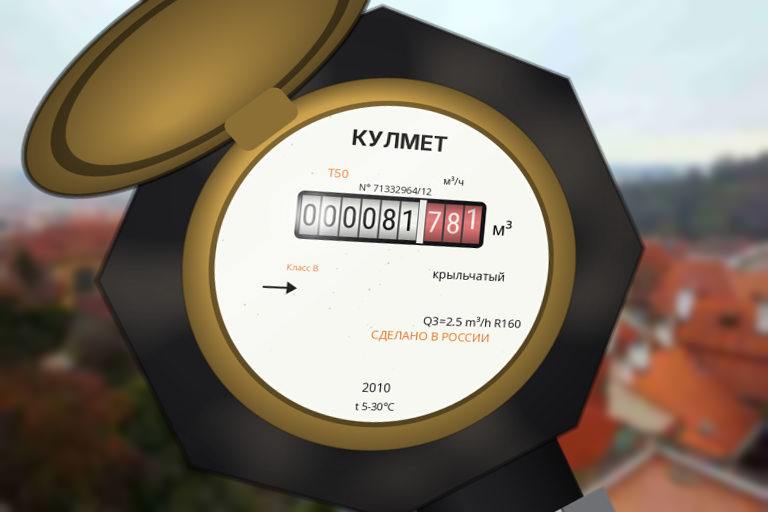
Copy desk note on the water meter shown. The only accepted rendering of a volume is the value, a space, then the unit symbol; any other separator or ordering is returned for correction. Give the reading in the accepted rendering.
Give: 81.781 m³
